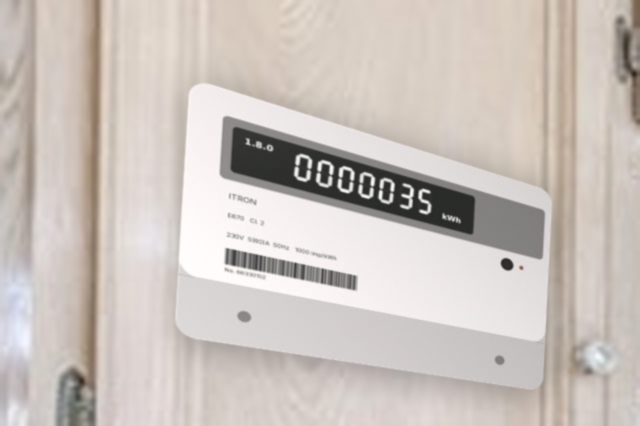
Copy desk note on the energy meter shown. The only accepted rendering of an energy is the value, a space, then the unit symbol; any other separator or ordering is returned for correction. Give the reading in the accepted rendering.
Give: 35 kWh
